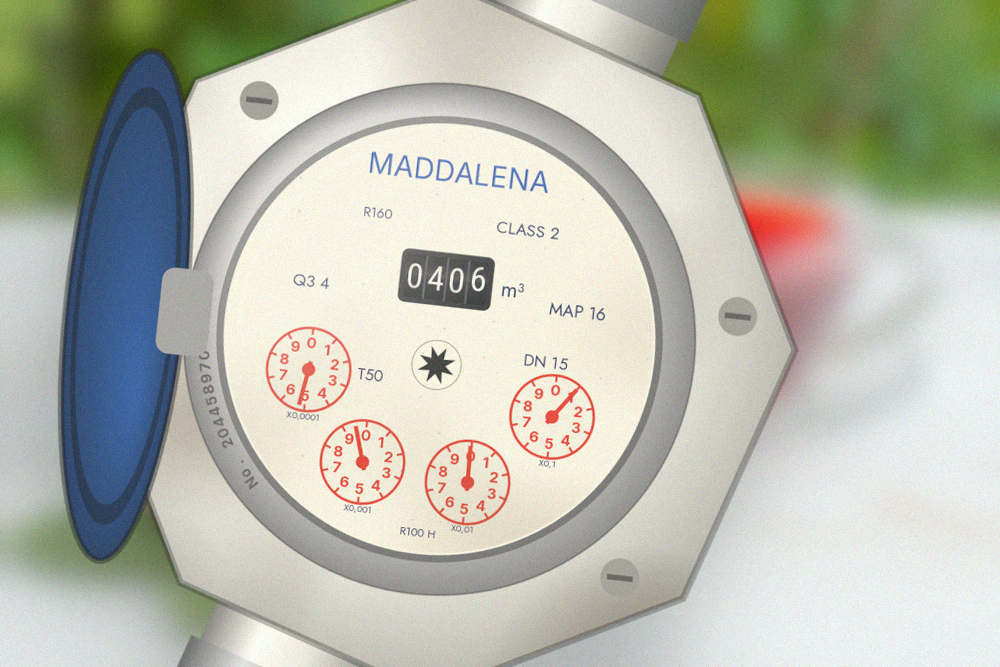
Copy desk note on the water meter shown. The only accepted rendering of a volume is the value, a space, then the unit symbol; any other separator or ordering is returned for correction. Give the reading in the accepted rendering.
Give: 406.0995 m³
